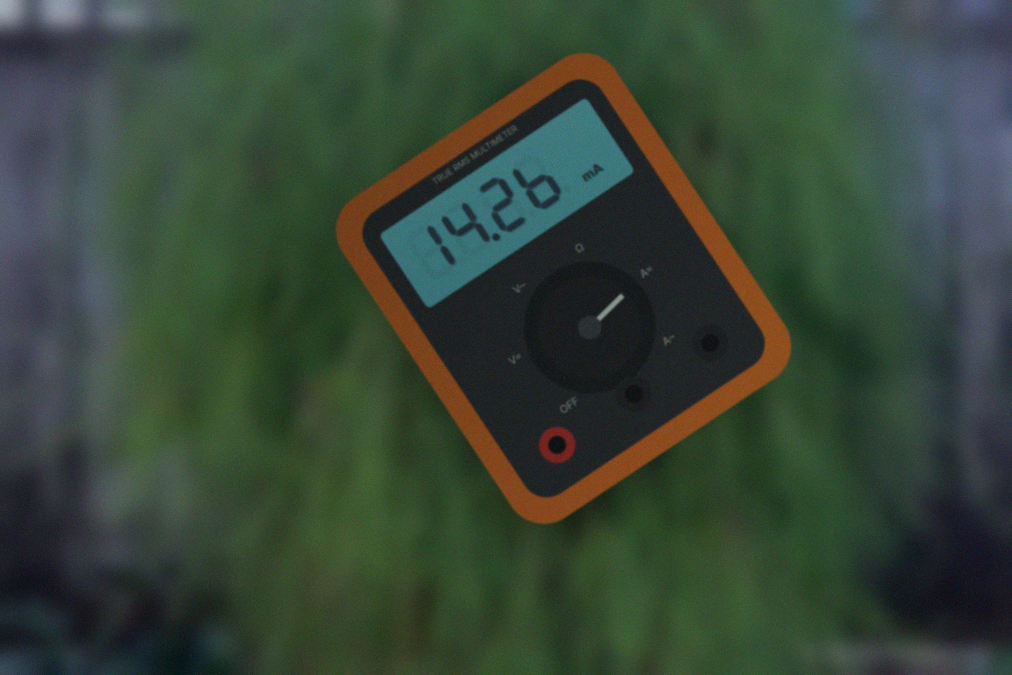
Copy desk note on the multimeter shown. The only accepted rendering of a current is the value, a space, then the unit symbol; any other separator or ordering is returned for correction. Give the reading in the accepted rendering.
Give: 14.26 mA
